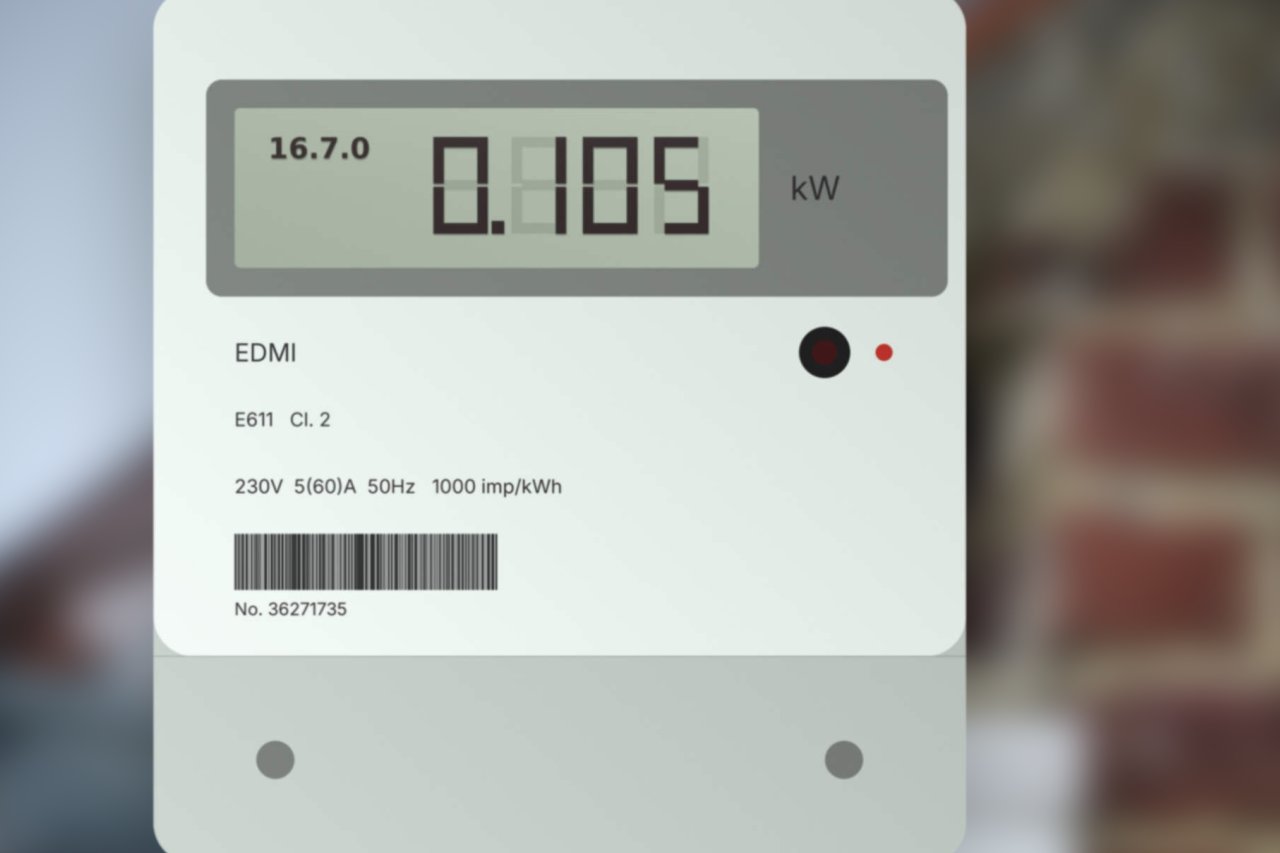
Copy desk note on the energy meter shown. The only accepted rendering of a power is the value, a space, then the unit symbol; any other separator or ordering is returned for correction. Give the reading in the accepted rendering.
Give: 0.105 kW
